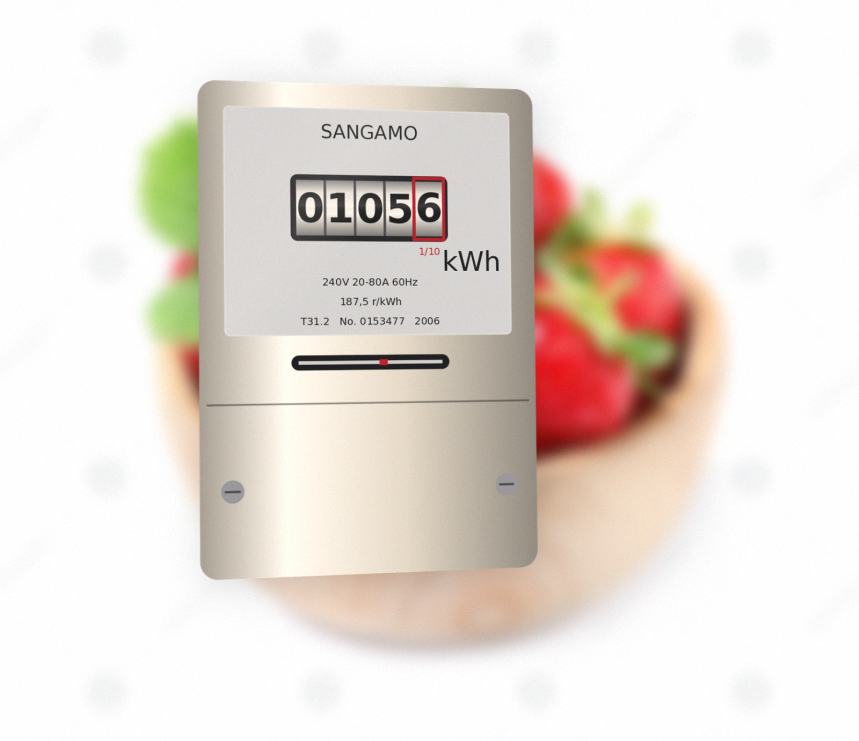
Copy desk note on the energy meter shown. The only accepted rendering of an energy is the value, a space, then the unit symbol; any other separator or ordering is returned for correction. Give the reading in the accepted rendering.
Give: 105.6 kWh
